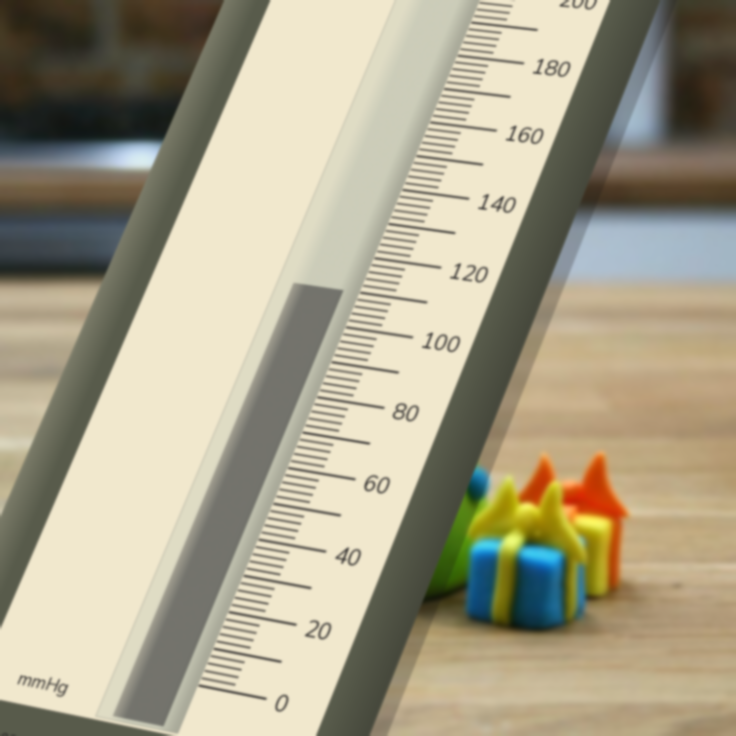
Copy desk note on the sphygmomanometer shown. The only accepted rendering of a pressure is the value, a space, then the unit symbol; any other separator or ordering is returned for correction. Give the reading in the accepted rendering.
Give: 110 mmHg
